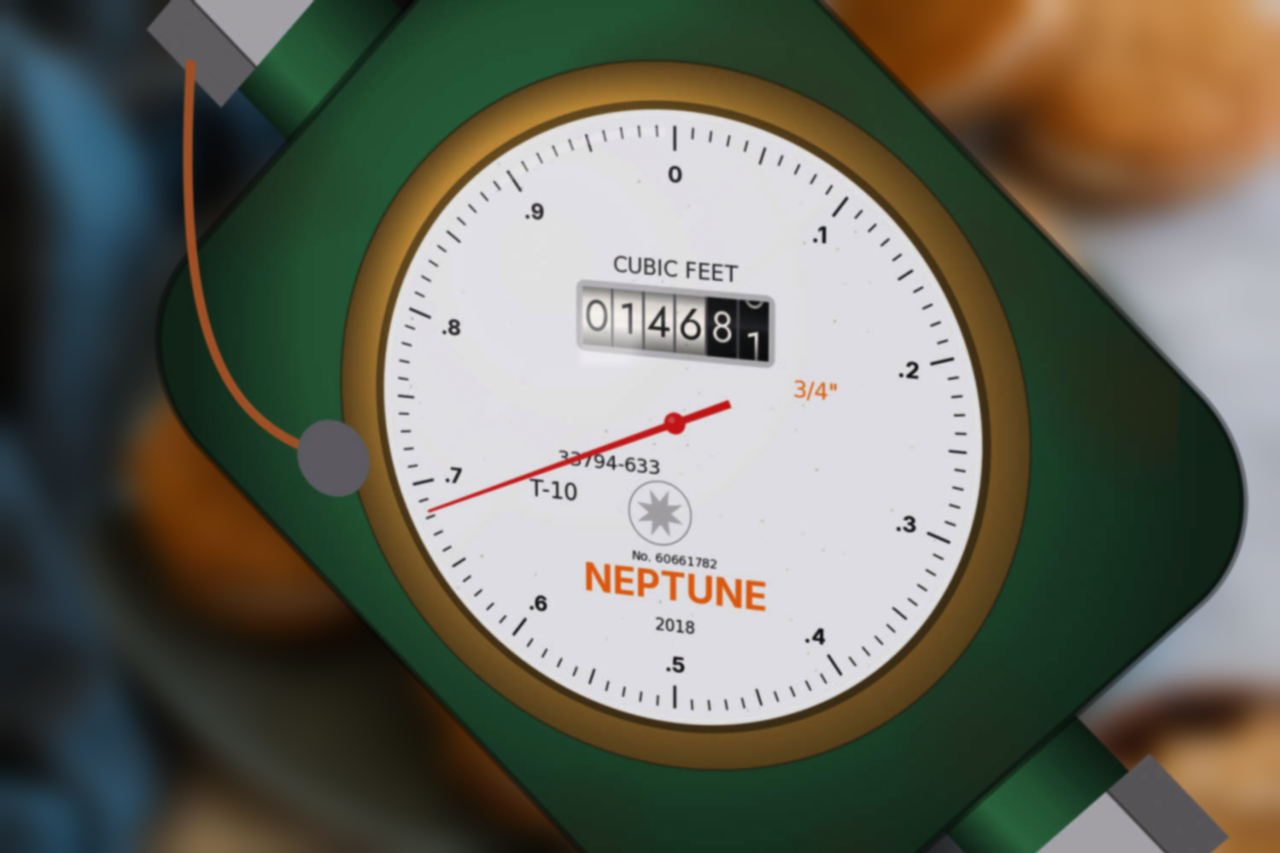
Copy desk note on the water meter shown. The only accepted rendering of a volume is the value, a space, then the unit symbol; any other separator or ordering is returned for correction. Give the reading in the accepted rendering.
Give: 14680.68 ft³
